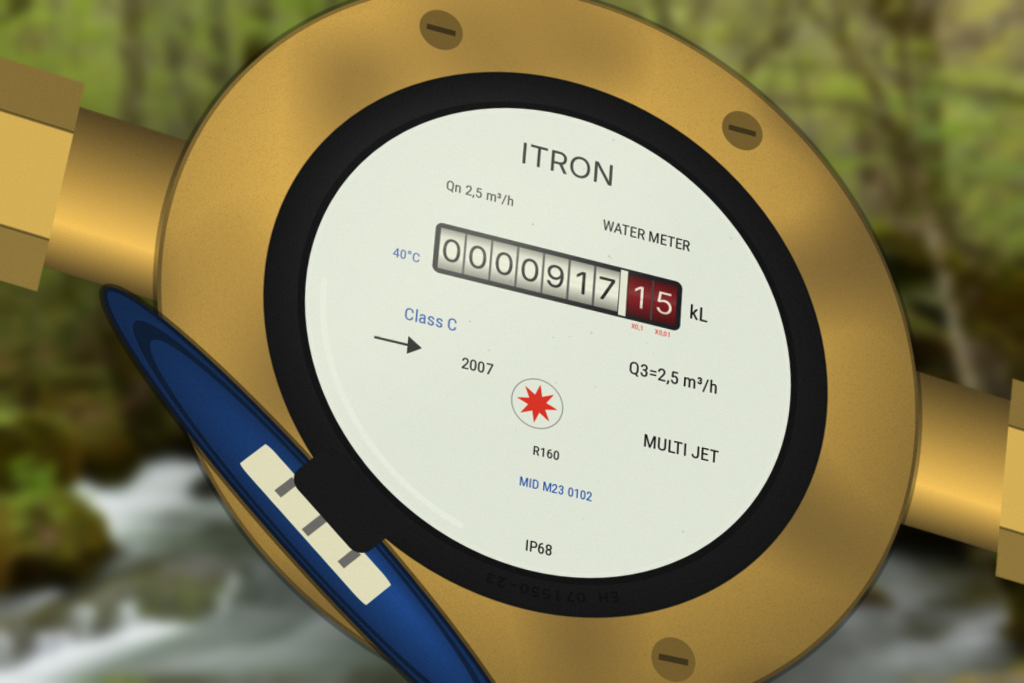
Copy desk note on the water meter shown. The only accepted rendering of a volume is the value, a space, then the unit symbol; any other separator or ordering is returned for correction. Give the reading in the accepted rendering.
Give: 917.15 kL
